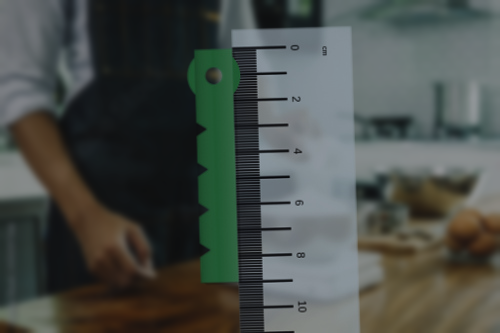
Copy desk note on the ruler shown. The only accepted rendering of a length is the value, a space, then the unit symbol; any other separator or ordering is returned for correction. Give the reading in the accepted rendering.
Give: 9 cm
